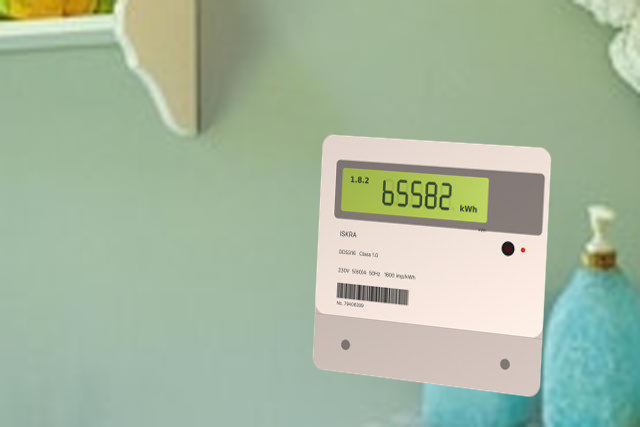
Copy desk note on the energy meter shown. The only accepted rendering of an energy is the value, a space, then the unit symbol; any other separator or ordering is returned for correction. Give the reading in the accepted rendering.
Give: 65582 kWh
